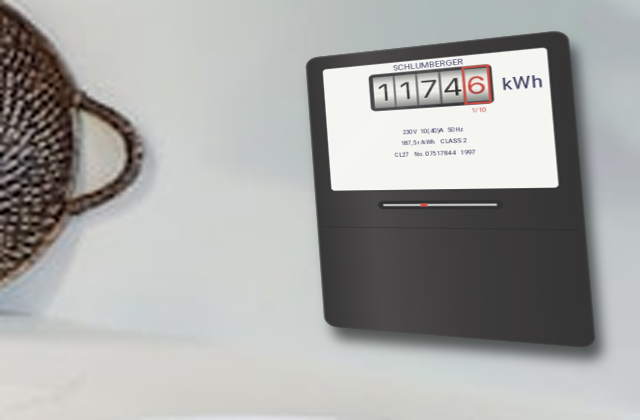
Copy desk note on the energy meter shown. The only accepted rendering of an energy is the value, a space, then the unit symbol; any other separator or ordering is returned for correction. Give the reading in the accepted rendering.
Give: 1174.6 kWh
